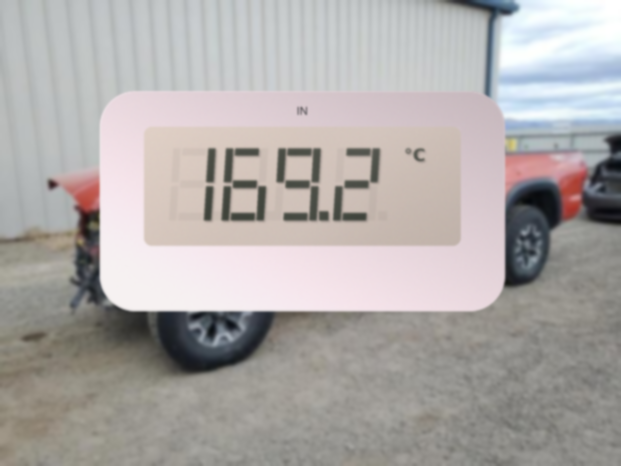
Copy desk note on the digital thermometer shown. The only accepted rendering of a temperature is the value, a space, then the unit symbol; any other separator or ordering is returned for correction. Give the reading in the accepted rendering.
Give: 169.2 °C
